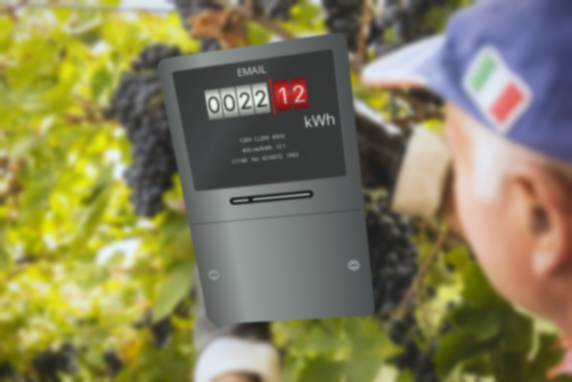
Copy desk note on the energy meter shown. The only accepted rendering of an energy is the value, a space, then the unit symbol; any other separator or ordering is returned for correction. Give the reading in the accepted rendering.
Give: 22.12 kWh
